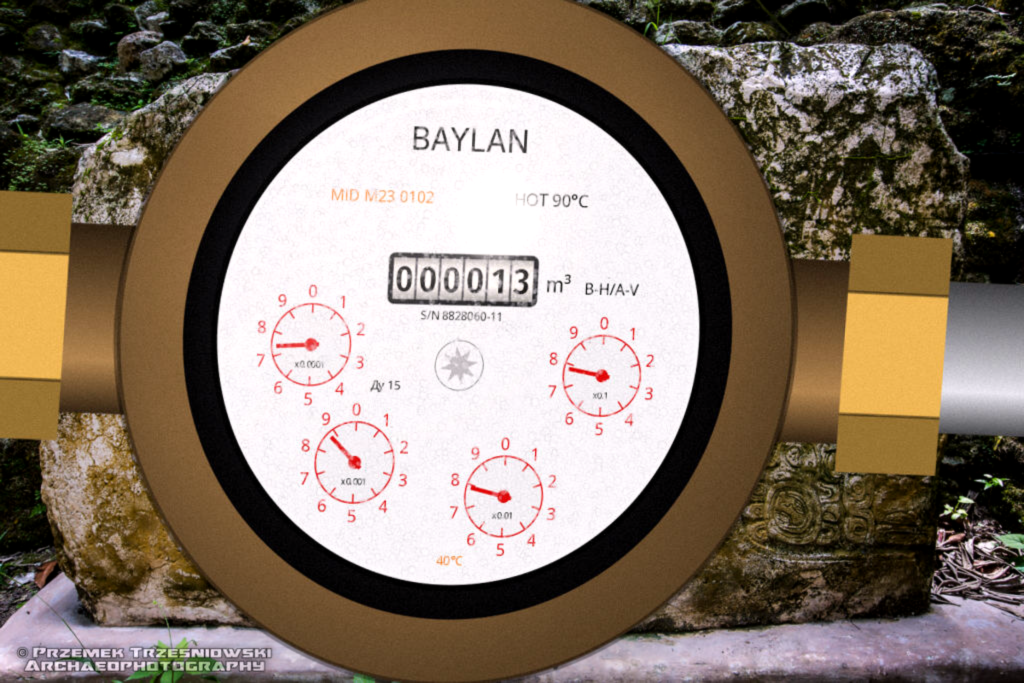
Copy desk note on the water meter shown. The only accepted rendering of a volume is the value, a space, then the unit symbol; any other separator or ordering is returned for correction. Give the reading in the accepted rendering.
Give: 13.7787 m³
